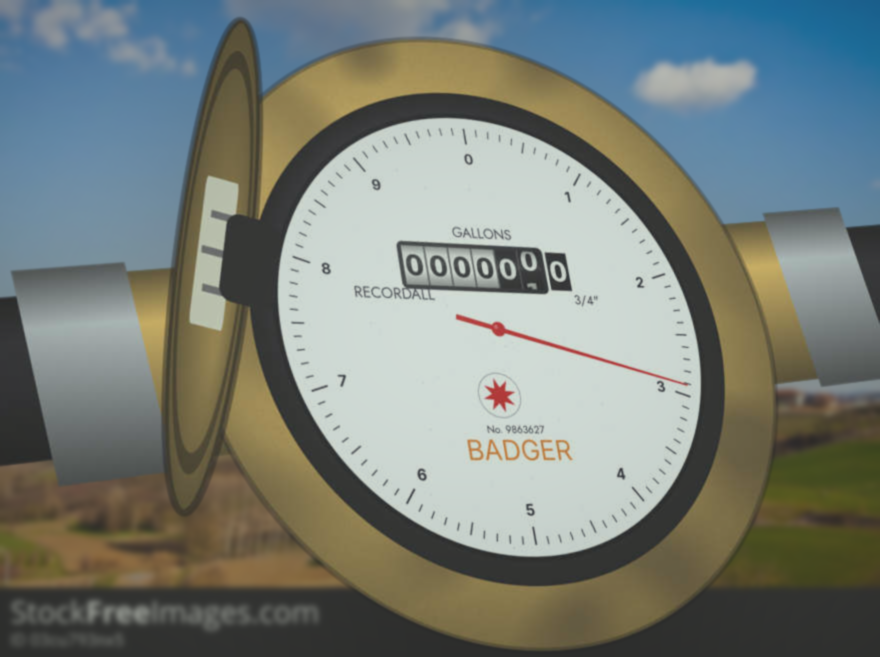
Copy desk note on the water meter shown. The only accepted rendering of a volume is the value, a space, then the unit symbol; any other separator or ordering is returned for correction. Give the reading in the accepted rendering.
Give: 2.9 gal
